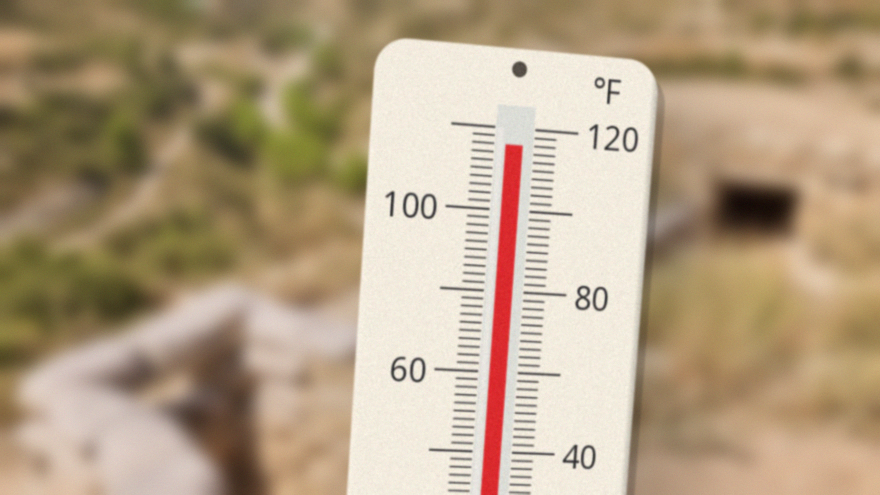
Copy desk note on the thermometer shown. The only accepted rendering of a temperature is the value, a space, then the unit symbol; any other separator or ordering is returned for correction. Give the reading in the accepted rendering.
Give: 116 °F
